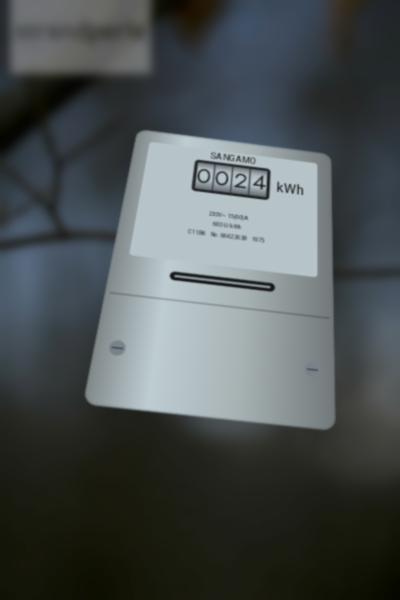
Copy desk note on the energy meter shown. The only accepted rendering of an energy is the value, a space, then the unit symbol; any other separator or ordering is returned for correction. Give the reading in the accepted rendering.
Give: 24 kWh
